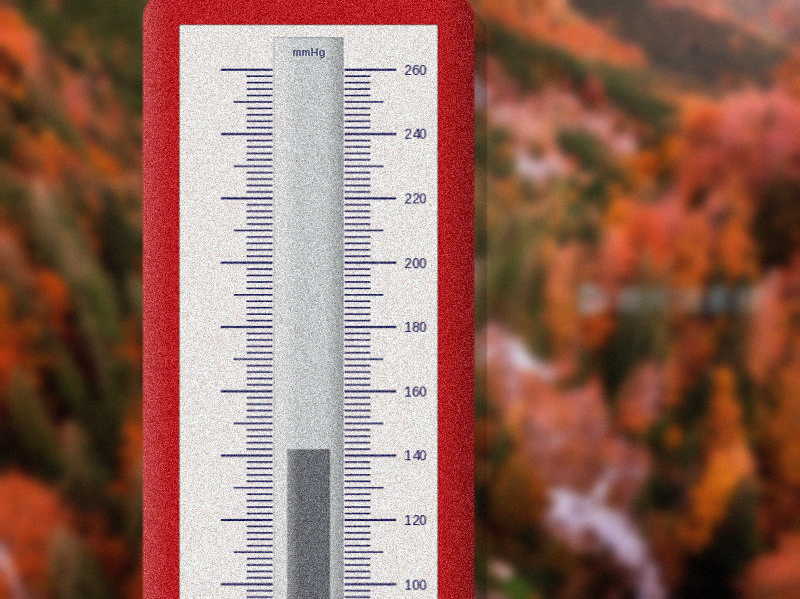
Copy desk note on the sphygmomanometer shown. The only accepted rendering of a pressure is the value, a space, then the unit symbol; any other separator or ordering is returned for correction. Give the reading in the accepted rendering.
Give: 142 mmHg
